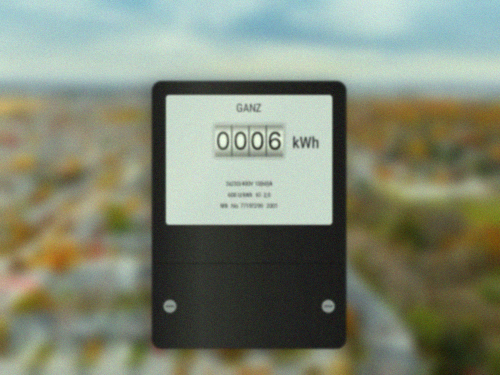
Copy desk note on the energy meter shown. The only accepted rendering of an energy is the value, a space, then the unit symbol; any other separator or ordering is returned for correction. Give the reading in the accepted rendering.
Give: 6 kWh
